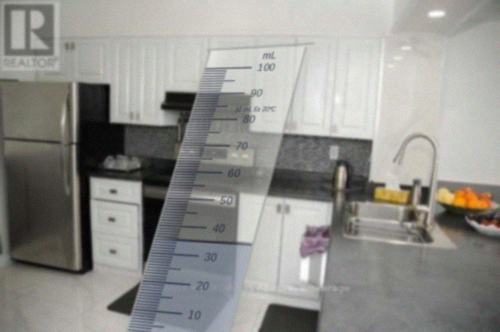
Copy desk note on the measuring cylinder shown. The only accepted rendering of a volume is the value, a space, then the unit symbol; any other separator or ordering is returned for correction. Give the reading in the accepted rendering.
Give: 35 mL
